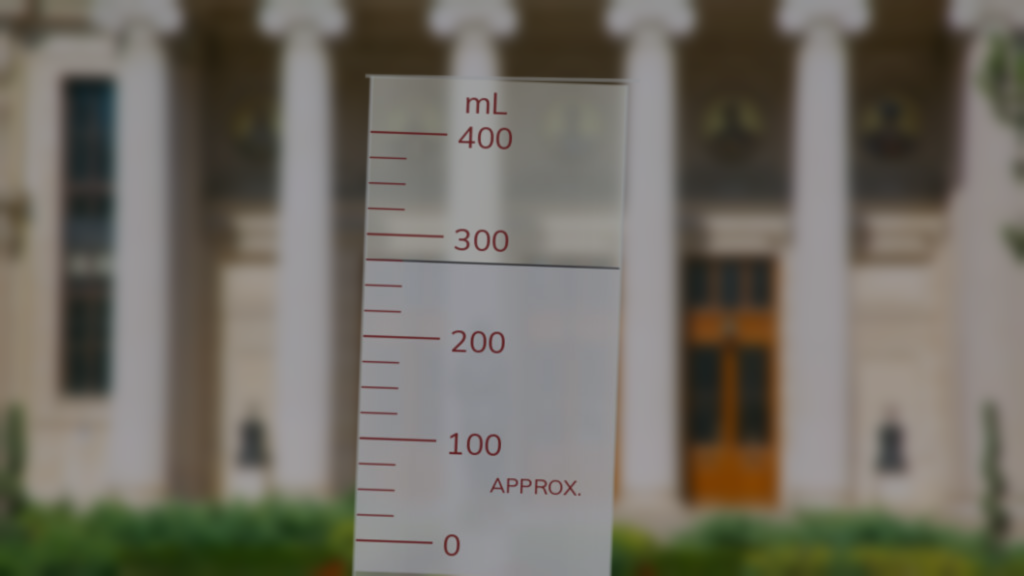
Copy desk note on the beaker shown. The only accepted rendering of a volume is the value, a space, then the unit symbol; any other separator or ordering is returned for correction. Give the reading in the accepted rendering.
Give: 275 mL
